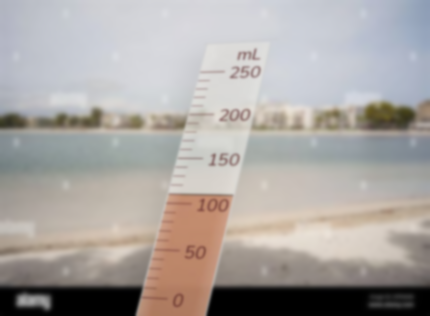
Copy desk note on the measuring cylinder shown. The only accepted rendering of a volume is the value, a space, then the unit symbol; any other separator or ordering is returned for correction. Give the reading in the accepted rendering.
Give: 110 mL
